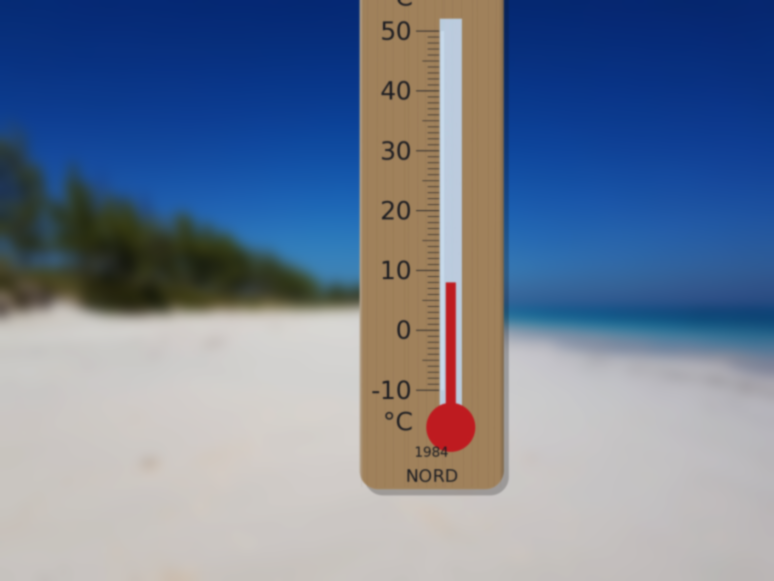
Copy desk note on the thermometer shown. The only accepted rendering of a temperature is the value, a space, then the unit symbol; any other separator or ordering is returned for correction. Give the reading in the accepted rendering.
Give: 8 °C
